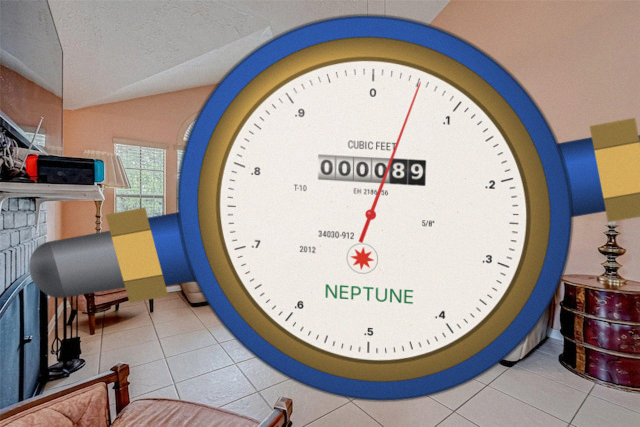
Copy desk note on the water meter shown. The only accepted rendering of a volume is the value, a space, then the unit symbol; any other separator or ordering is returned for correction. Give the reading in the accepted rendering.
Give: 89.05 ft³
